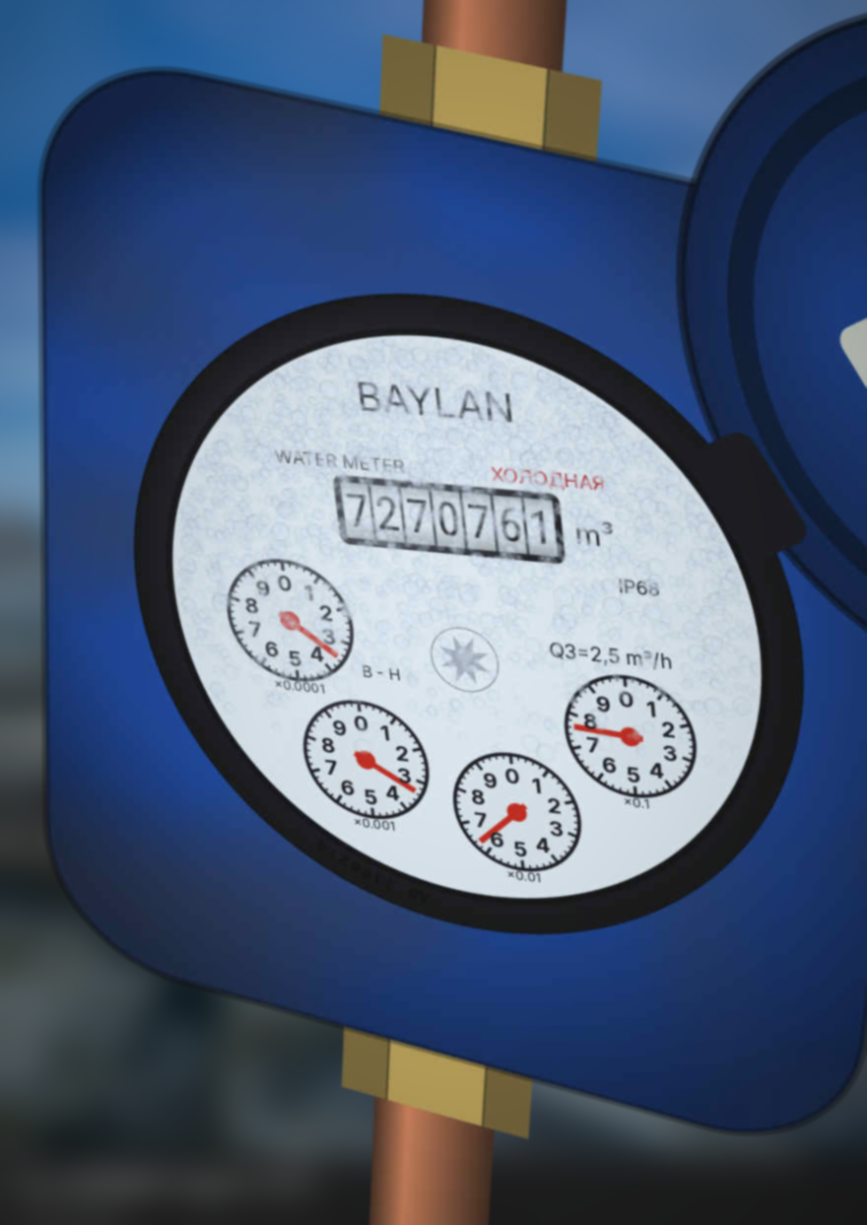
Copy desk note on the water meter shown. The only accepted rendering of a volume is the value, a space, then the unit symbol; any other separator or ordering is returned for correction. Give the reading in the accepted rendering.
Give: 7270761.7633 m³
